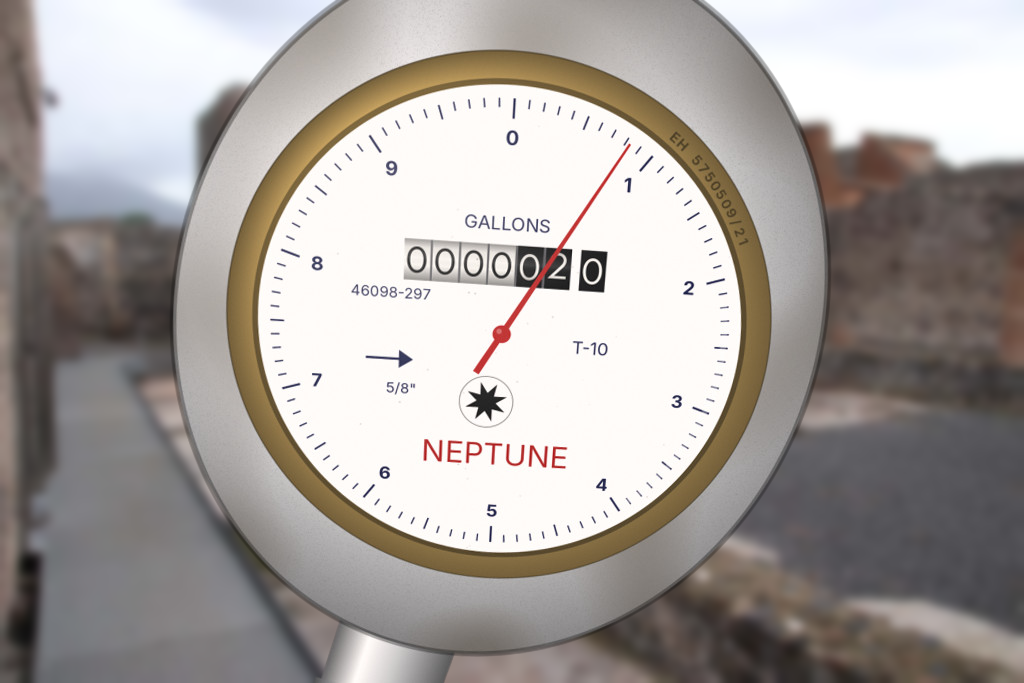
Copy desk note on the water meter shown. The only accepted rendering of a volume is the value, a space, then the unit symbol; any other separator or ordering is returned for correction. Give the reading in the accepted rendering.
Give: 20.8 gal
